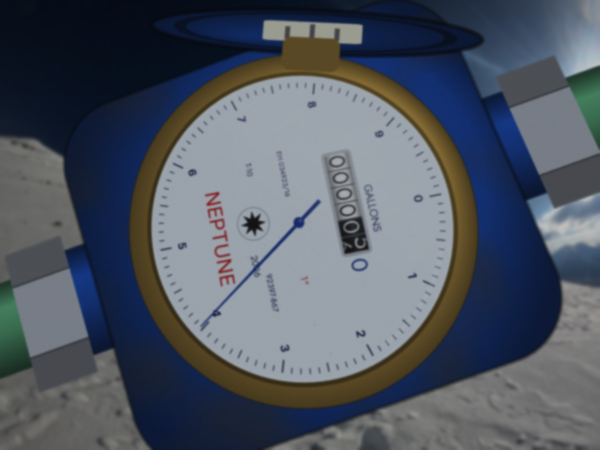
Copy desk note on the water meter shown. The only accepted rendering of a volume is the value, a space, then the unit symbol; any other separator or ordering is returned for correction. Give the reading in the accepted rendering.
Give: 54.0 gal
